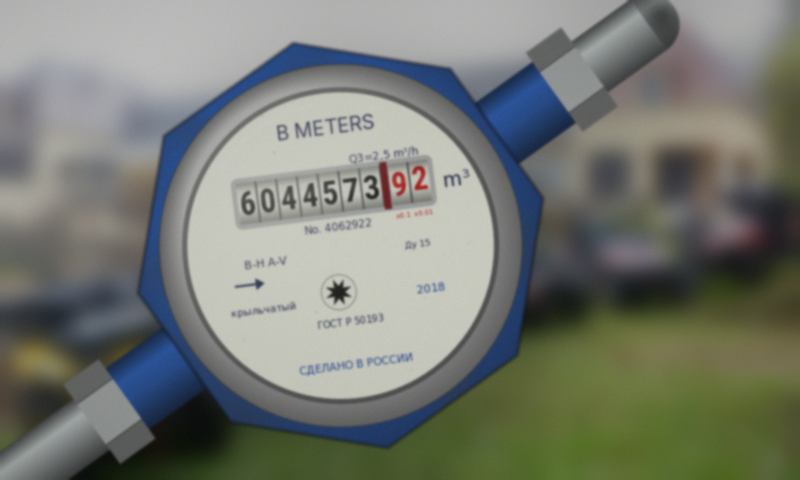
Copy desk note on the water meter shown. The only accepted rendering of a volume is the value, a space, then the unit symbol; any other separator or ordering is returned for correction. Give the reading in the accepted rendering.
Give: 6044573.92 m³
